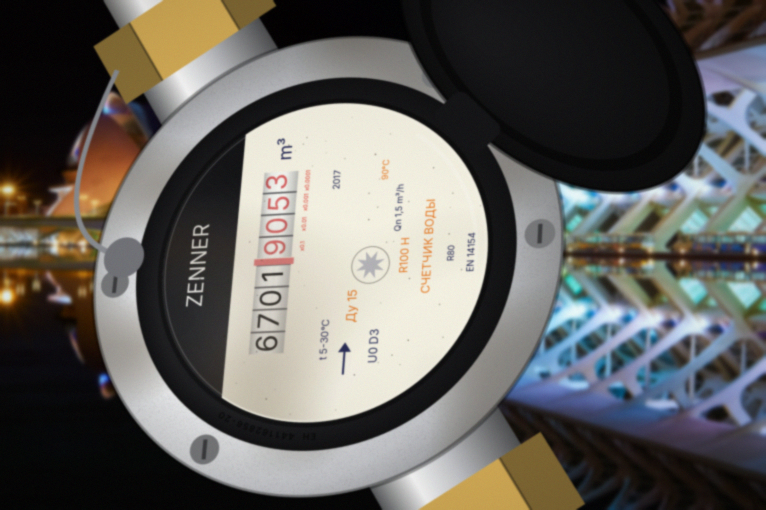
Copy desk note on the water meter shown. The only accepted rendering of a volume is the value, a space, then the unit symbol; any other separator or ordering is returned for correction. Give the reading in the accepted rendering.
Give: 6701.9053 m³
